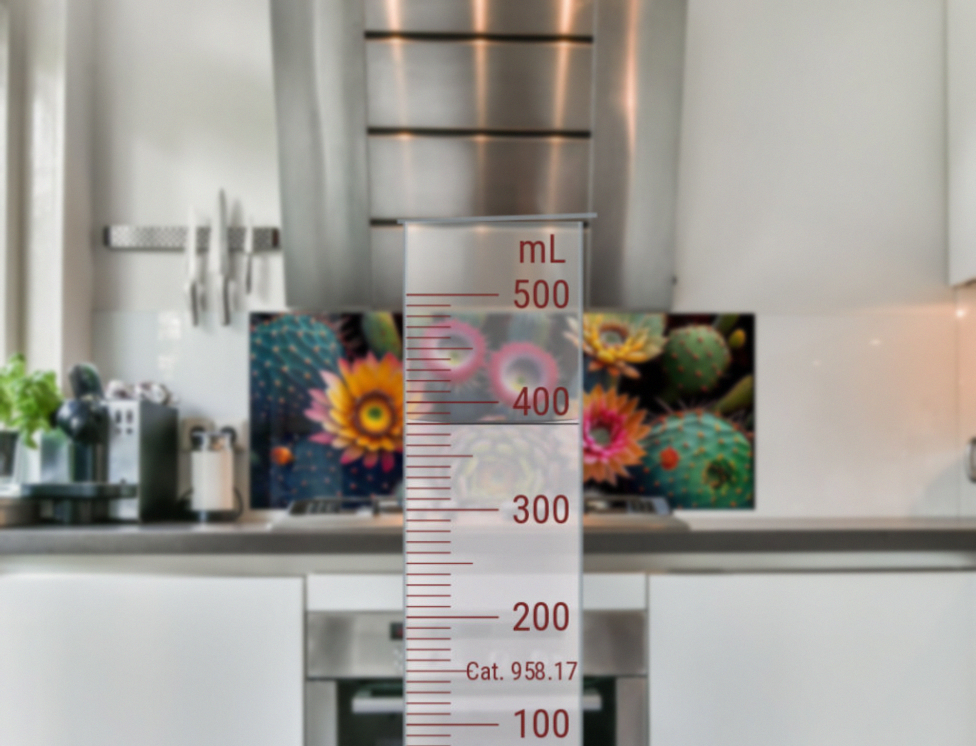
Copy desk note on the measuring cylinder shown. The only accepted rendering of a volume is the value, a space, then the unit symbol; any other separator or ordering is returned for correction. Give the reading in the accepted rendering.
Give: 380 mL
